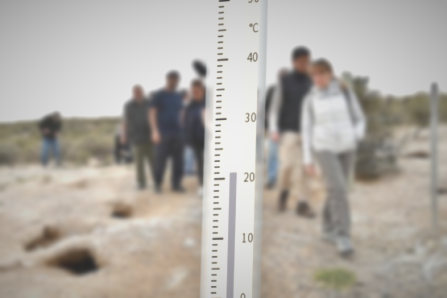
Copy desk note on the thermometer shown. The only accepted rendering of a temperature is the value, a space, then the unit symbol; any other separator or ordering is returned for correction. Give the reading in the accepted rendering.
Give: 21 °C
